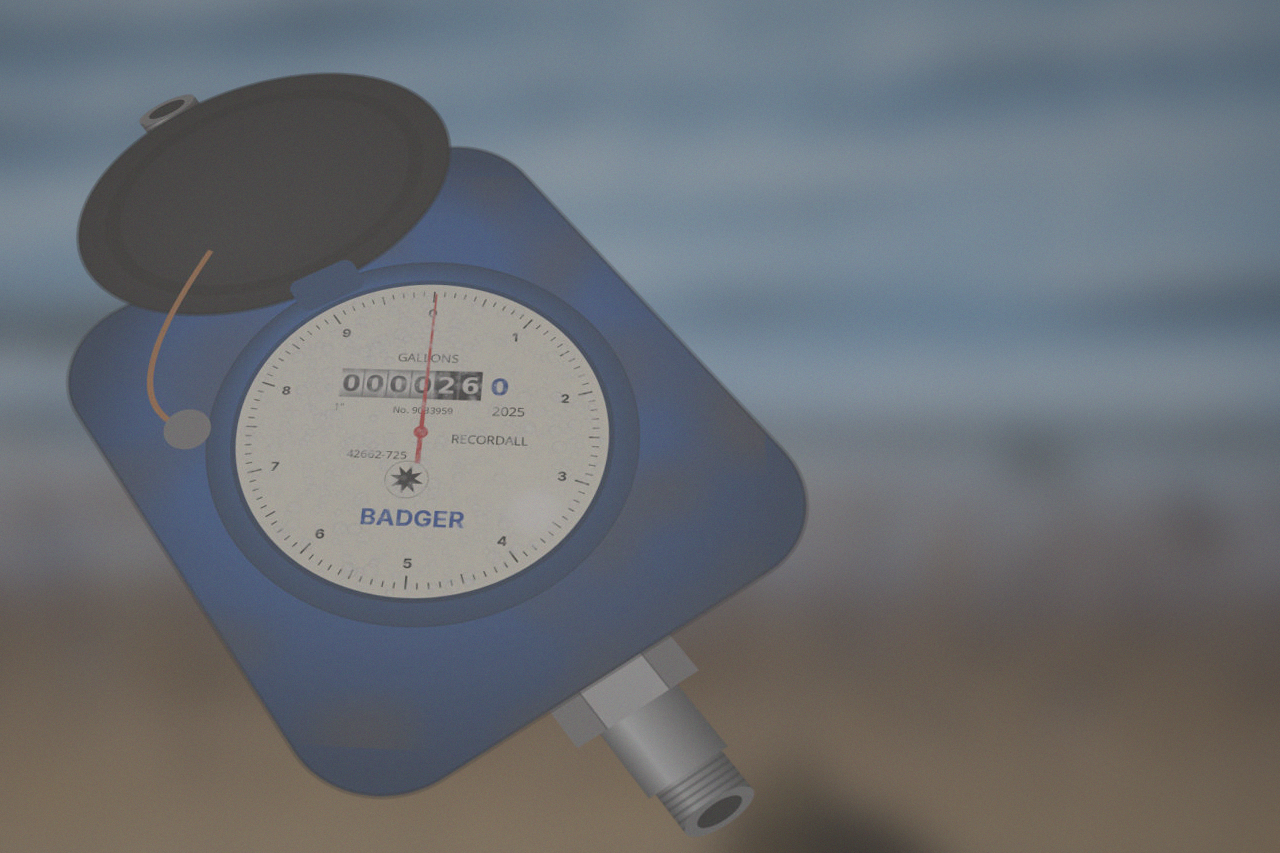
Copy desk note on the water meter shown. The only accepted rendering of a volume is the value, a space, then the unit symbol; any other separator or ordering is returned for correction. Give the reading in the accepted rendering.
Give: 260.0 gal
